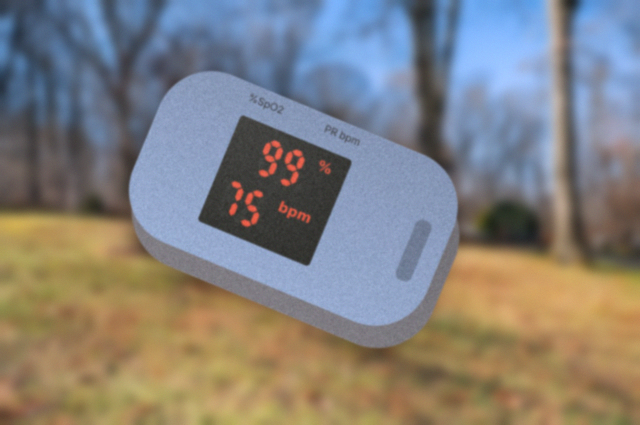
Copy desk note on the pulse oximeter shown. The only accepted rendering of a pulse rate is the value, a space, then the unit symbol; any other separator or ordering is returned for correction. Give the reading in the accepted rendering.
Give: 75 bpm
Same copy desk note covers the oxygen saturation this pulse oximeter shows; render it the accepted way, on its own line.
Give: 99 %
